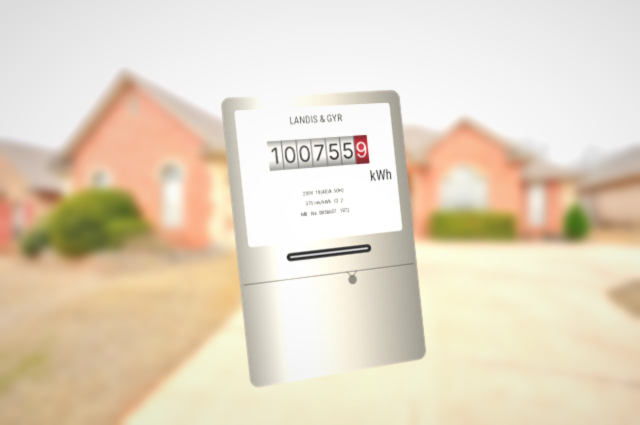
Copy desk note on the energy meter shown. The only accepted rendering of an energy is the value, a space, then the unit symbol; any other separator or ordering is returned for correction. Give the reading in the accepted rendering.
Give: 100755.9 kWh
